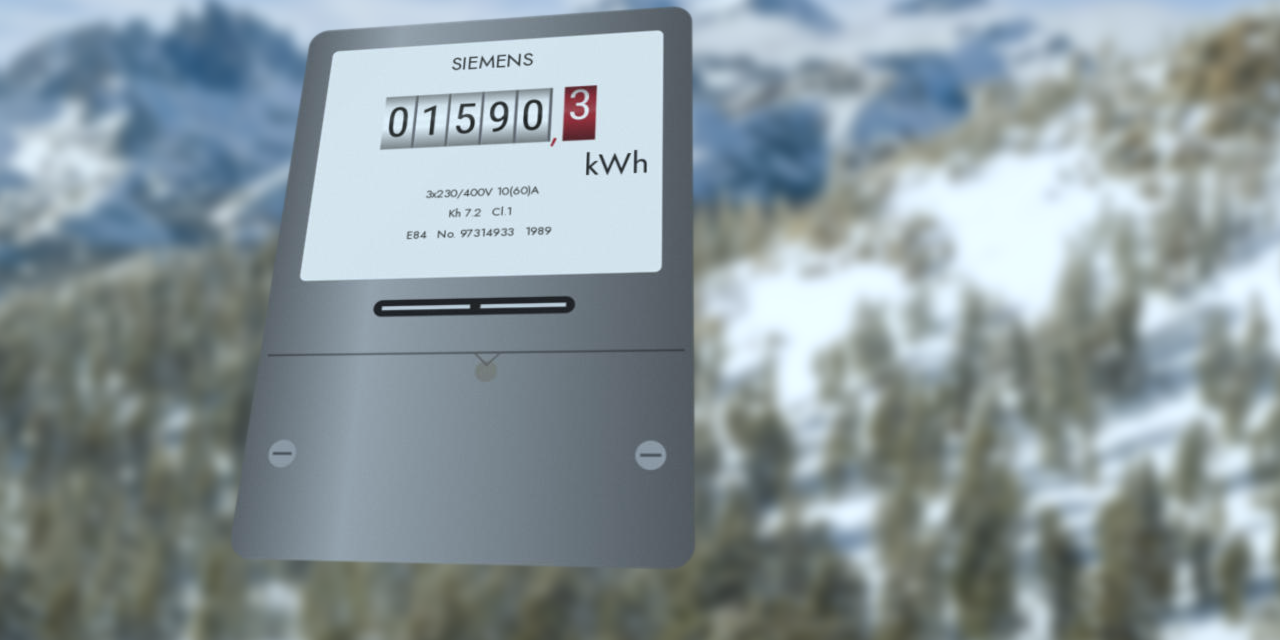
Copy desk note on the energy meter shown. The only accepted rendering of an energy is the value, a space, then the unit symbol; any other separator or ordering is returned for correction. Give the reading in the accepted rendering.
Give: 1590.3 kWh
